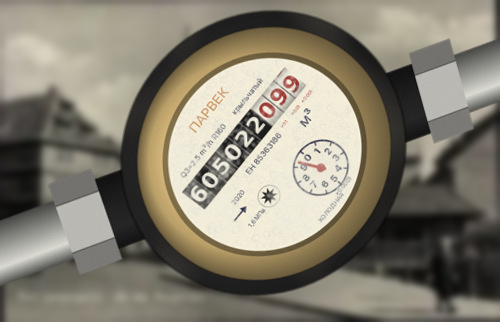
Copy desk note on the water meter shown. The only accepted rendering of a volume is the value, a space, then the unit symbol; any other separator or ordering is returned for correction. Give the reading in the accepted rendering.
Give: 605022.0989 m³
